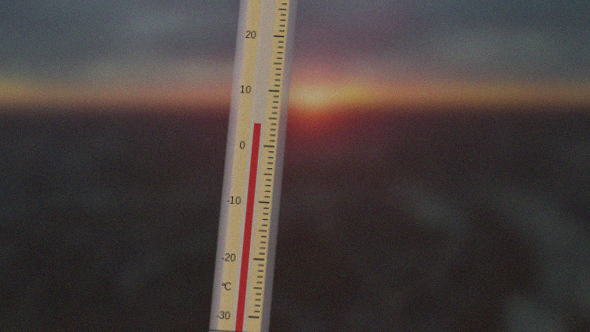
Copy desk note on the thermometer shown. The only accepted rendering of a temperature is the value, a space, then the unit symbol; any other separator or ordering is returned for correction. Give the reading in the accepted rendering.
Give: 4 °C
